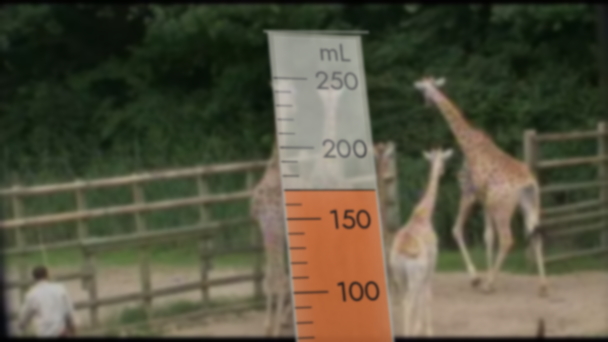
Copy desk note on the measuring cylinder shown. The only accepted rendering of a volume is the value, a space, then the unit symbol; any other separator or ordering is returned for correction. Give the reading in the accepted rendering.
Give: 170 mL
